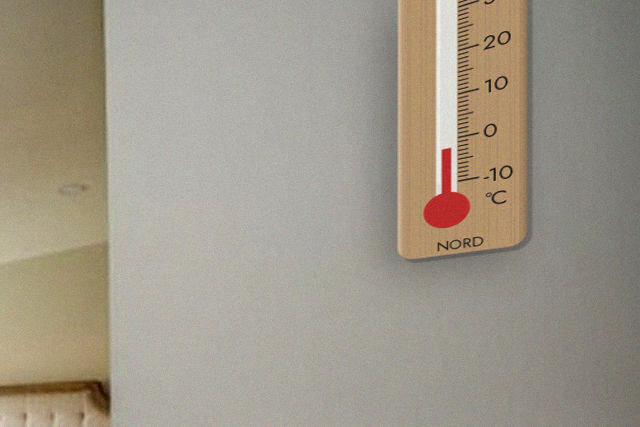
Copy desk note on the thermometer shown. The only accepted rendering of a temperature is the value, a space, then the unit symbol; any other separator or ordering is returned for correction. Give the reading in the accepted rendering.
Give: -2 °C
